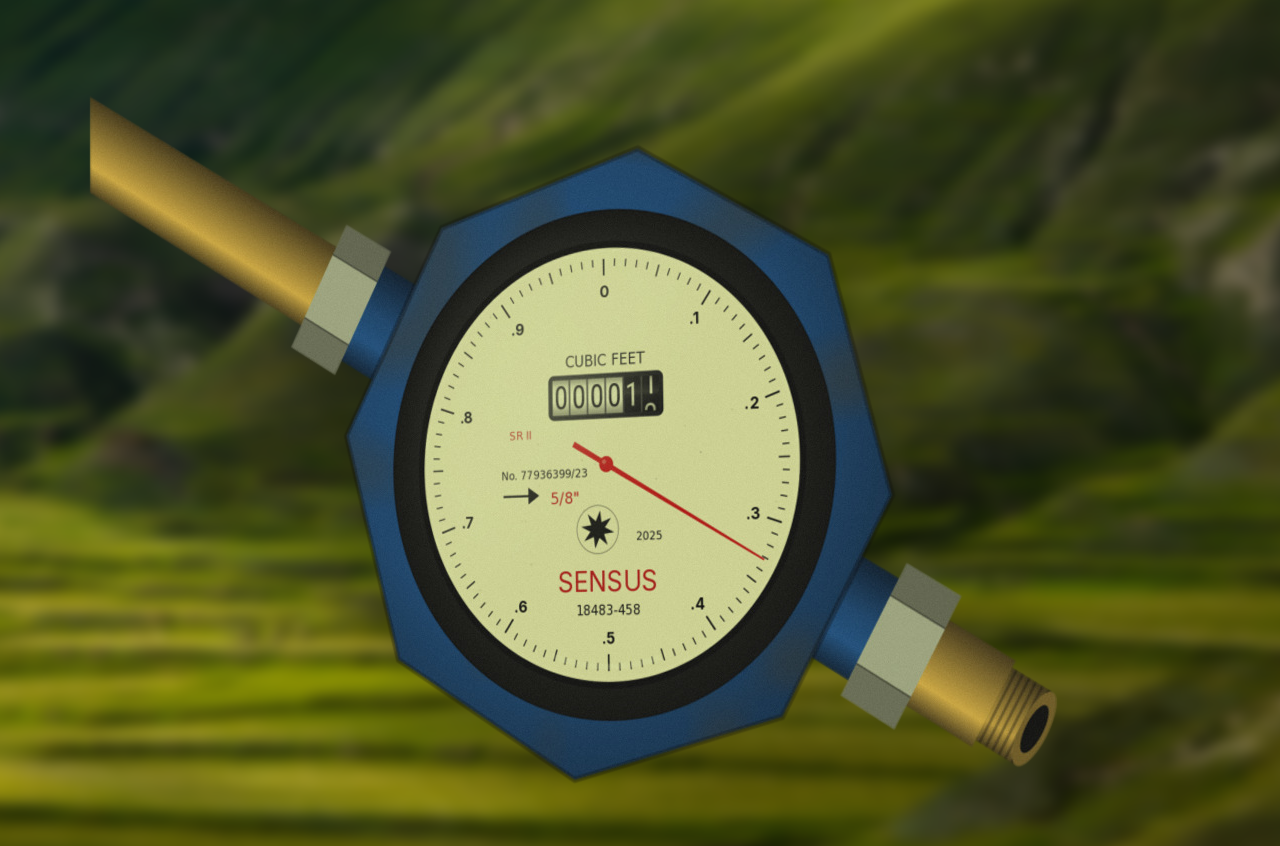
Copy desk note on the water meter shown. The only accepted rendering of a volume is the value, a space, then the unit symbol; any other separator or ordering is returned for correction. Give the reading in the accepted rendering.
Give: 11.33 ft³
